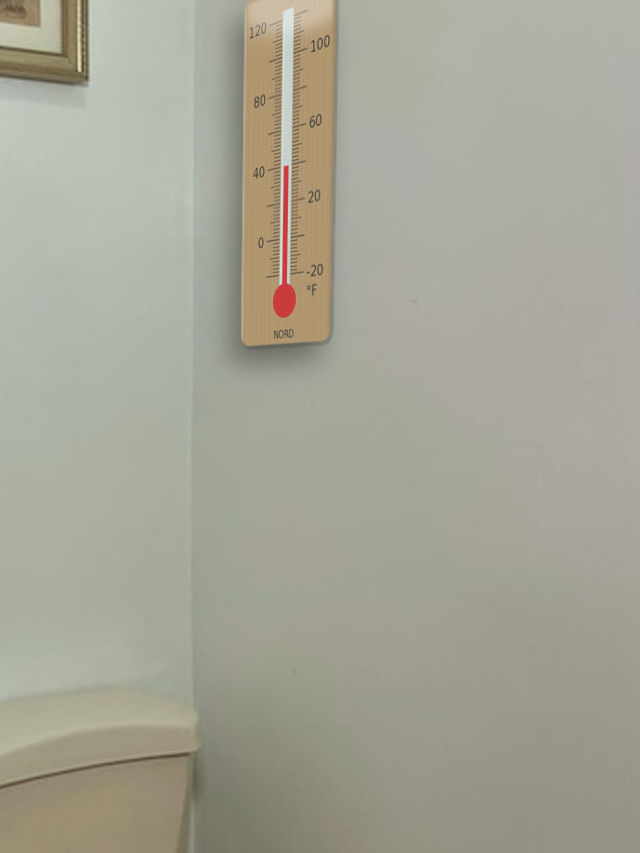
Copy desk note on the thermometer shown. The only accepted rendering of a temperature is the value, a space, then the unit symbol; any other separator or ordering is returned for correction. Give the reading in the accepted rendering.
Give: 40 °F
